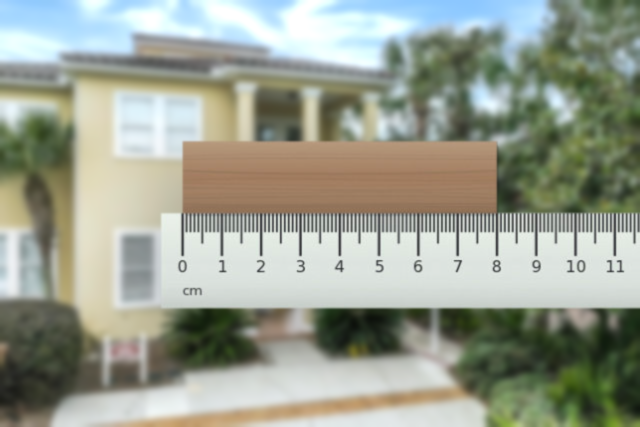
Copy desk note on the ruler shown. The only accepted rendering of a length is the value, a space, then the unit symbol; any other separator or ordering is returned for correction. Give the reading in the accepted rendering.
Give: 8 cm
